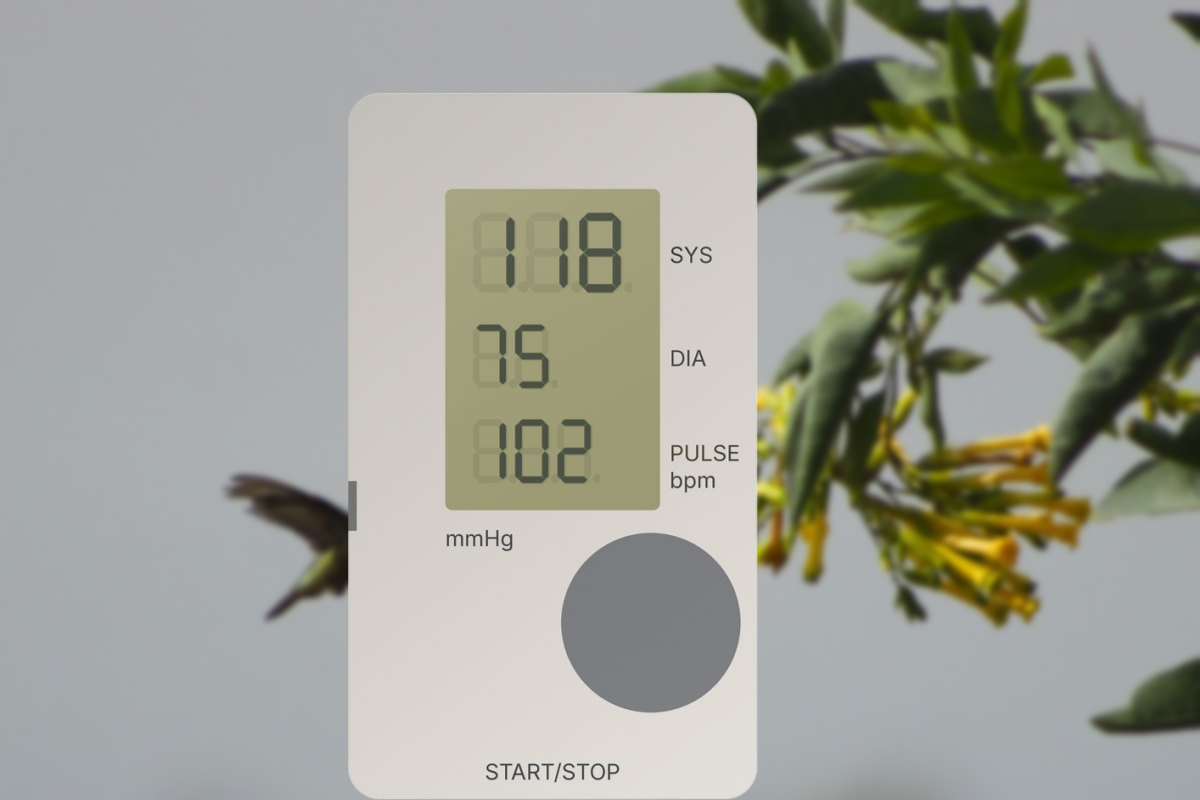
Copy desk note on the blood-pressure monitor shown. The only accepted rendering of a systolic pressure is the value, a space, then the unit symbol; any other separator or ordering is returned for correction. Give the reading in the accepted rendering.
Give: 118 mmHg
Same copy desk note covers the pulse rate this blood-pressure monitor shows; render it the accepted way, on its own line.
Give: 102 bpm
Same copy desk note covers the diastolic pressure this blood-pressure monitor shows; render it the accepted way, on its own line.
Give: 75 mmHg
